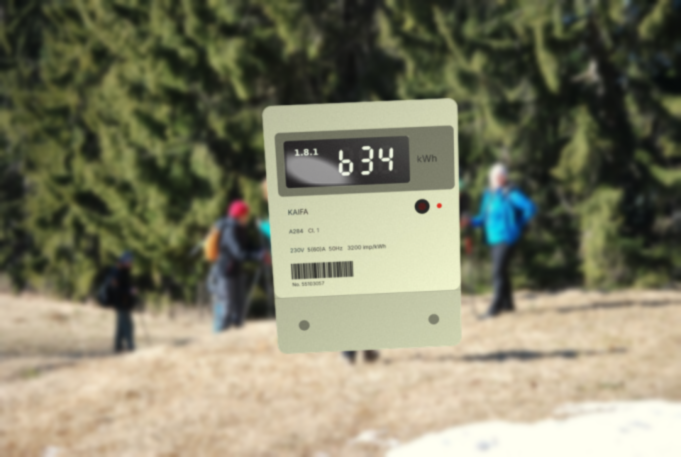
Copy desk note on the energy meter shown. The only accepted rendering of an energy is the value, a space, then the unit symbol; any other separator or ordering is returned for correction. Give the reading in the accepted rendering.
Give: 634 kWh
